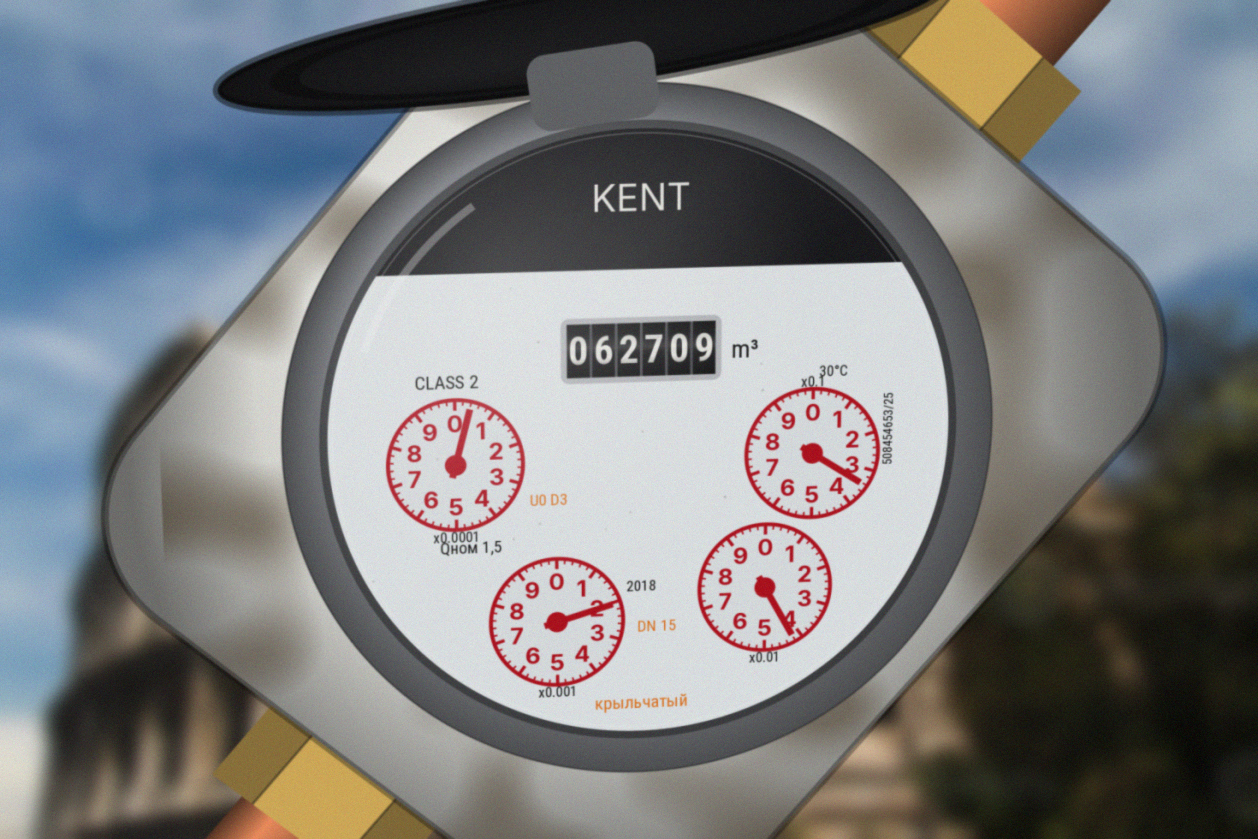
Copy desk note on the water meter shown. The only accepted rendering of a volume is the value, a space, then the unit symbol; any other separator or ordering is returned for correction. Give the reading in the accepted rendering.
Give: 62709.3420 m³
